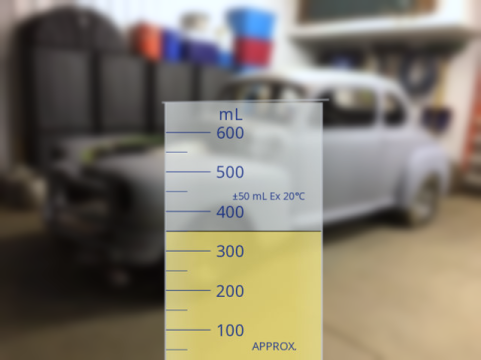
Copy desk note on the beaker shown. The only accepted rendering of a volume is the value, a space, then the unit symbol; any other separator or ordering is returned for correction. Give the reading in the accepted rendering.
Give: 350 mL
